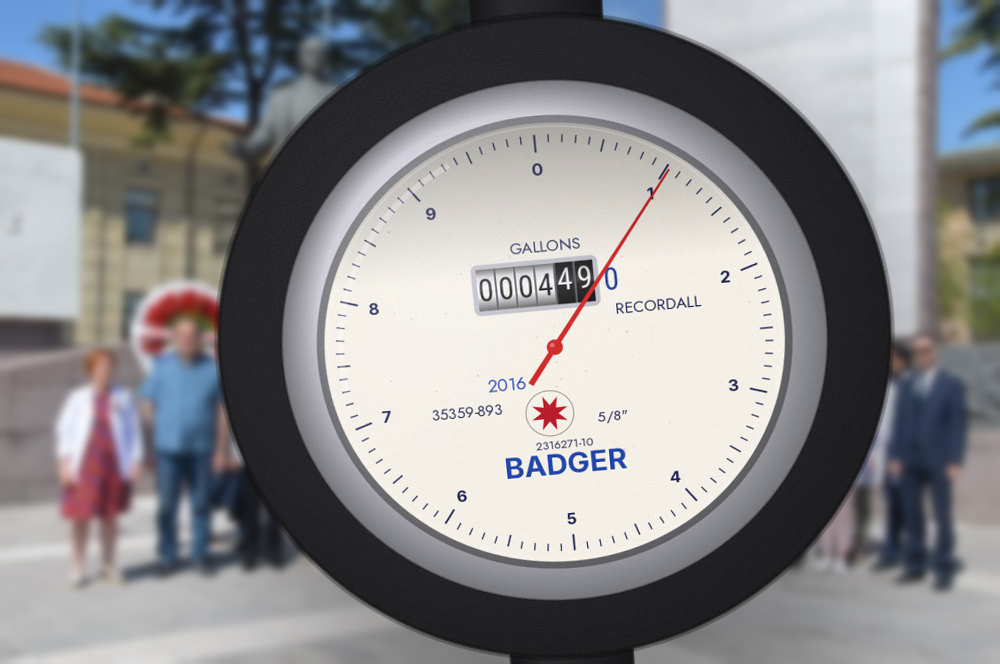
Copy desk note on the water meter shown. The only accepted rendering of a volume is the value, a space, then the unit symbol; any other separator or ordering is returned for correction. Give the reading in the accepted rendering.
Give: 4491.0 gal
